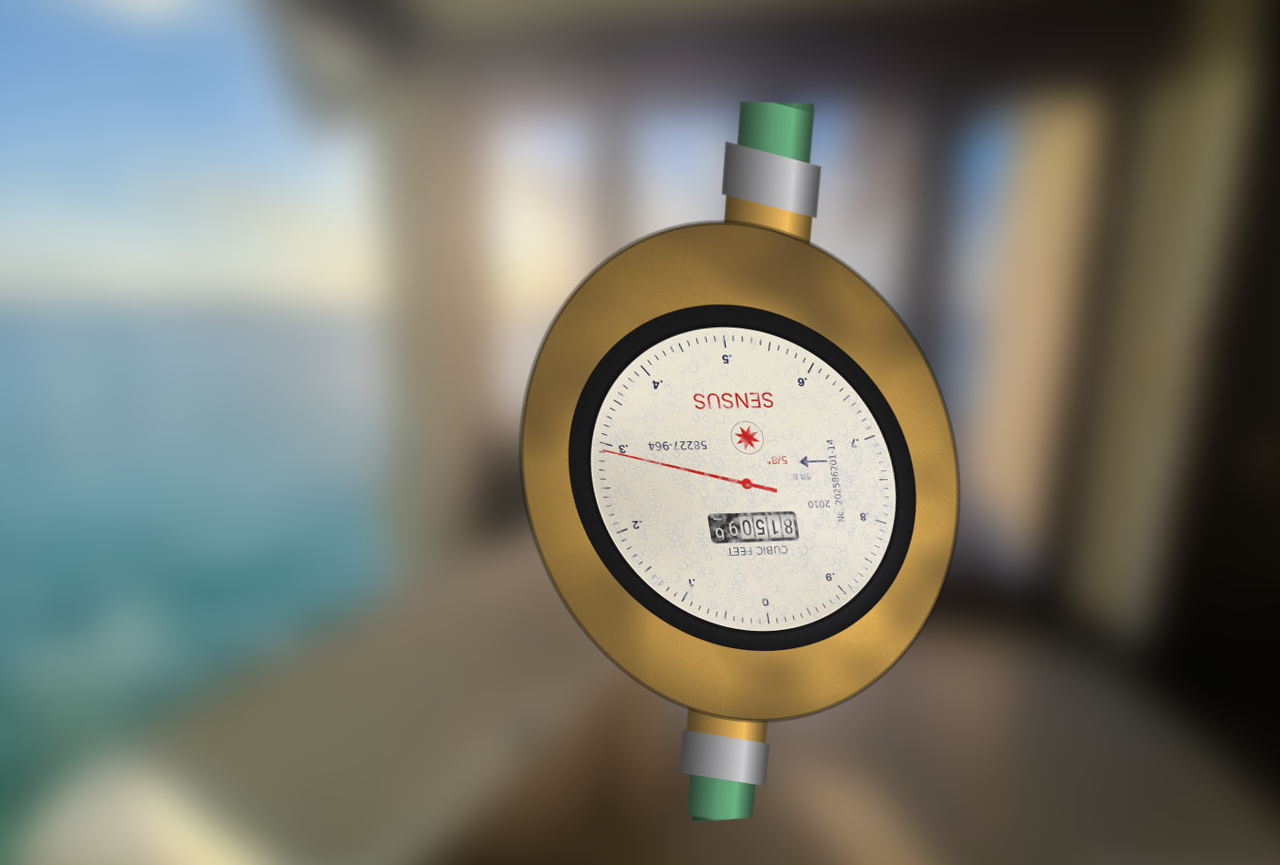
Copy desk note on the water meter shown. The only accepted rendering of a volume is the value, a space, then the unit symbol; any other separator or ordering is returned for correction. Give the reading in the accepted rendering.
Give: 815096.29 ft³
